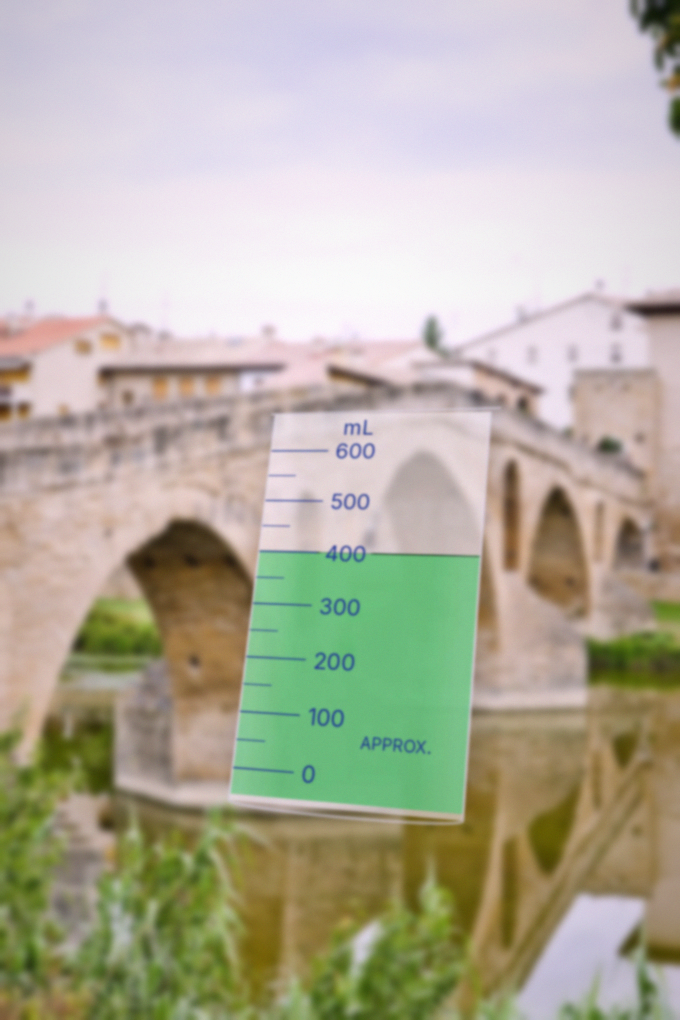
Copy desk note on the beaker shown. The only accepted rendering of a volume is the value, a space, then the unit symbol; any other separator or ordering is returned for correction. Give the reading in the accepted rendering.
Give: 400 mL
